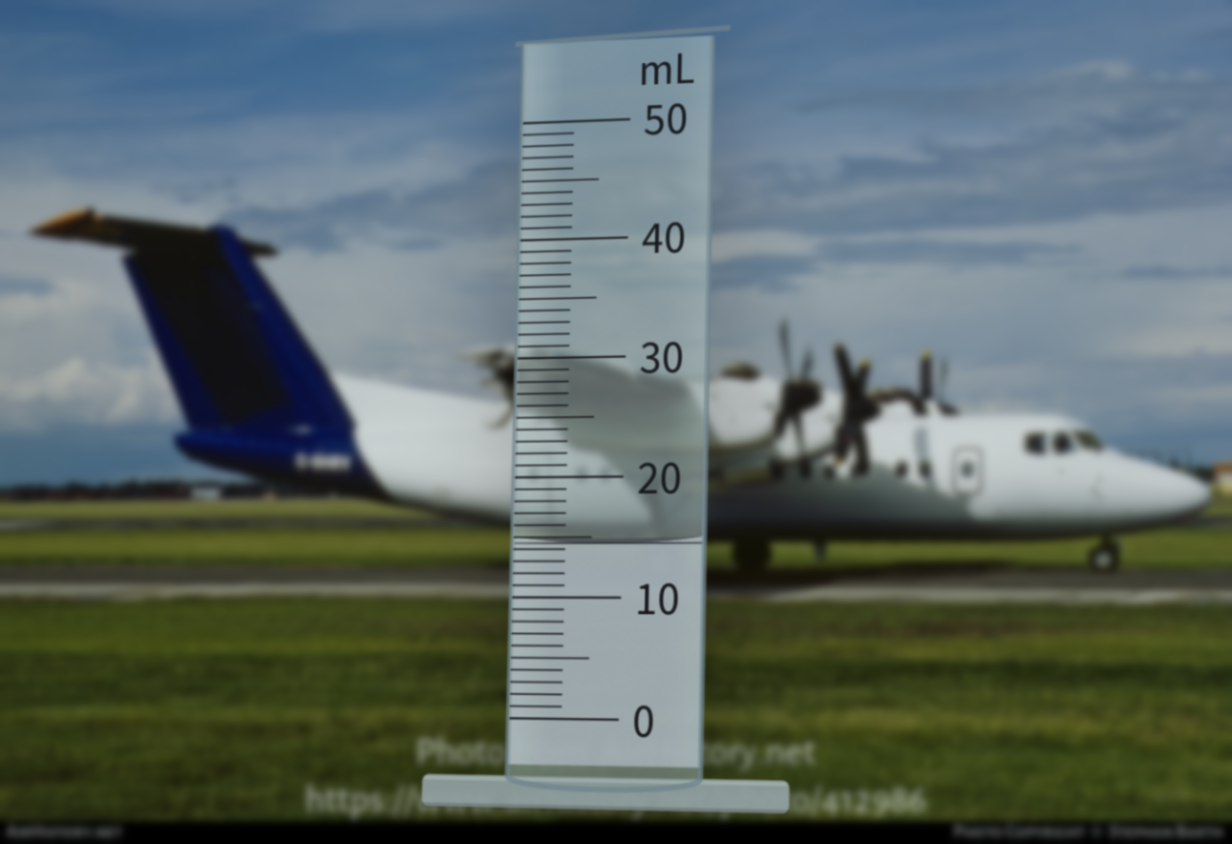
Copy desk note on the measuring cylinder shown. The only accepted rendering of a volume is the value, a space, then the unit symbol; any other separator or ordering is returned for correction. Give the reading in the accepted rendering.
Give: 14.5 mL
